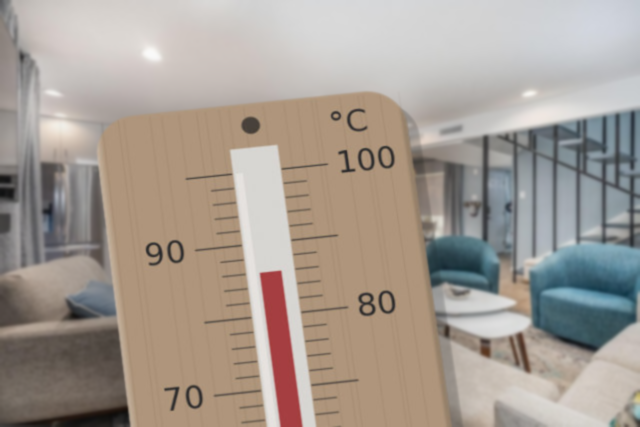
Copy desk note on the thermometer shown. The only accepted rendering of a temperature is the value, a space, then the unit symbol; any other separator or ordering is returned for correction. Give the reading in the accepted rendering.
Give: 86 °C
